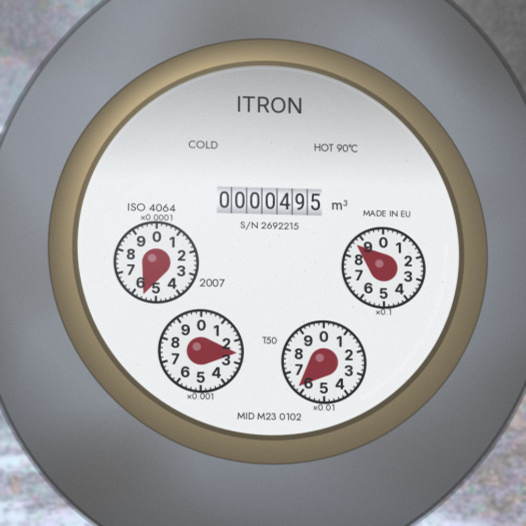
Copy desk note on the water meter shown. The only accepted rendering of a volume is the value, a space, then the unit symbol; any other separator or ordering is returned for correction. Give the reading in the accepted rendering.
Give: 495.8625 m³
